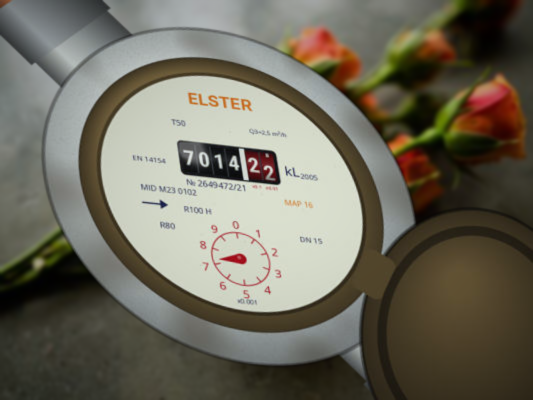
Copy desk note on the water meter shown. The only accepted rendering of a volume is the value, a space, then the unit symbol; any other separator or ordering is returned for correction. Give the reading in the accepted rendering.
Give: 7014.217 kL
